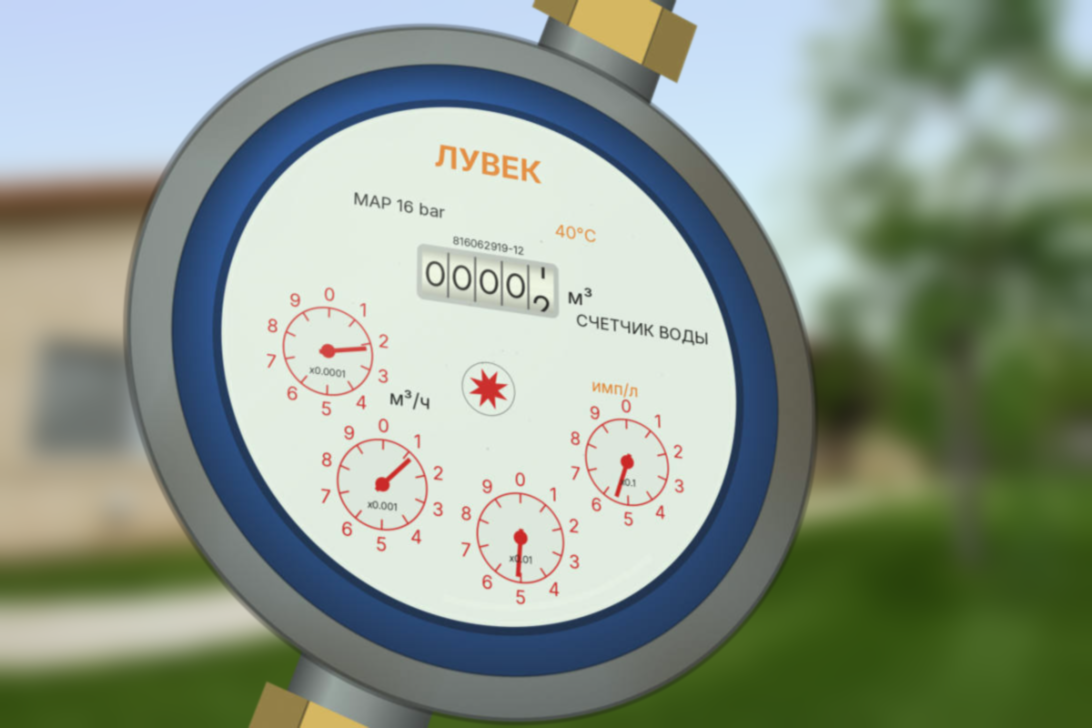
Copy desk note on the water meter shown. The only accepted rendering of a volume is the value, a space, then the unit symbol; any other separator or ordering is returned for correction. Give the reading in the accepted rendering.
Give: 1.5512 m³
